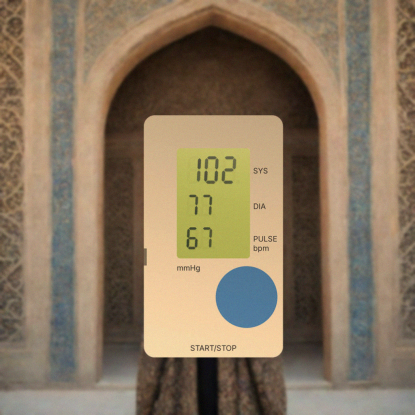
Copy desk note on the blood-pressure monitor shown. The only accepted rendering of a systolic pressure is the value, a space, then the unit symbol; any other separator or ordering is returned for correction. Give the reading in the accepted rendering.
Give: 102 mmHg
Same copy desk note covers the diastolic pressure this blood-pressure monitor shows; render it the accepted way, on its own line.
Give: 77 mmHg
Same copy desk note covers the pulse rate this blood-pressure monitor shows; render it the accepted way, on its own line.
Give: 67 bpm
